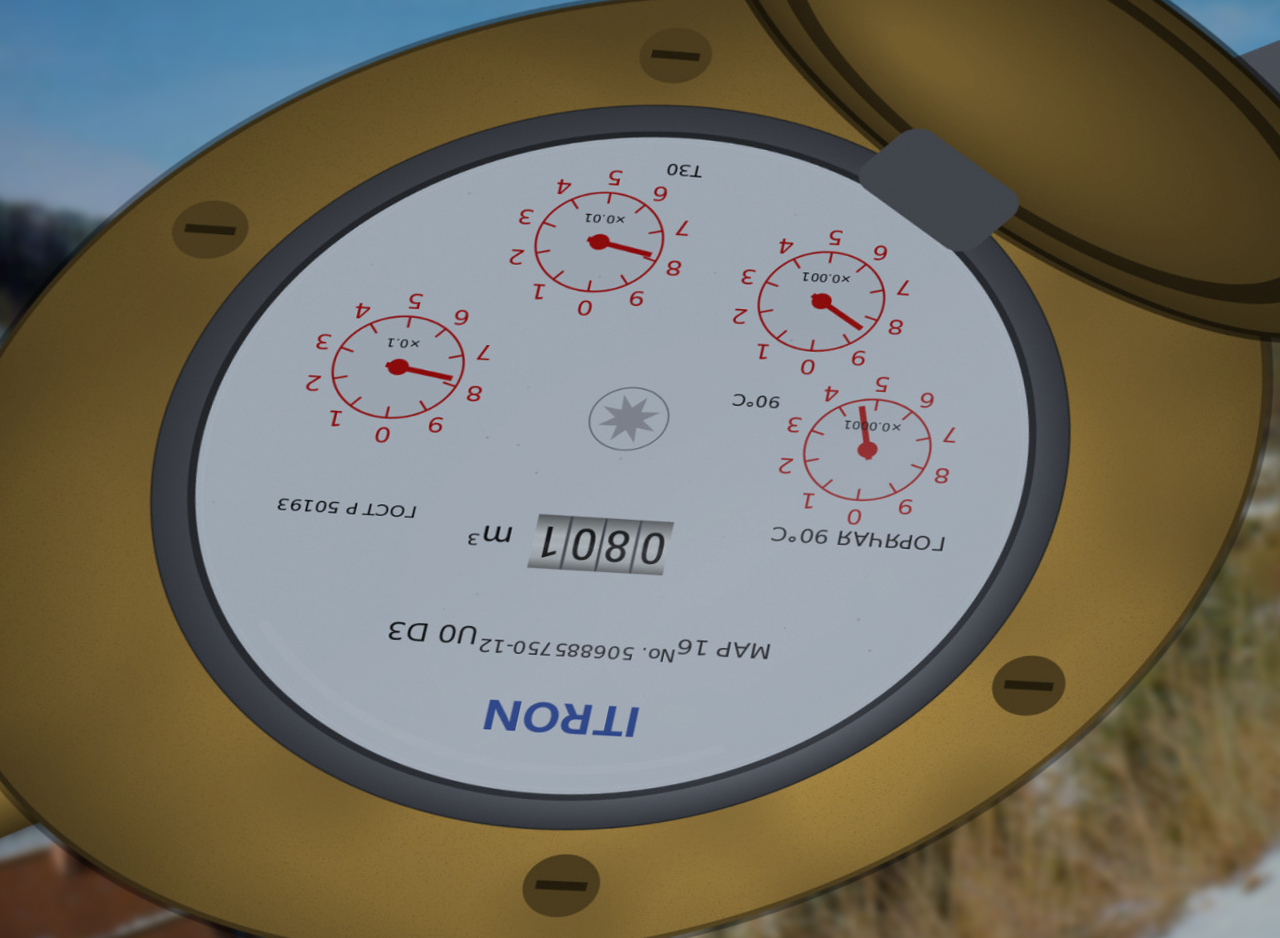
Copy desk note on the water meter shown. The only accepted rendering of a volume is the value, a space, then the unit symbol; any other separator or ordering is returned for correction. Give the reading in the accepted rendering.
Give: 801.7784 m³
